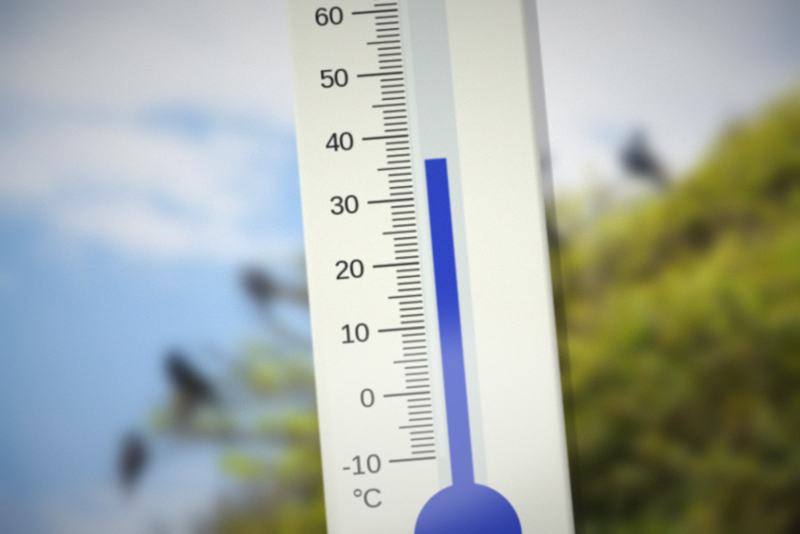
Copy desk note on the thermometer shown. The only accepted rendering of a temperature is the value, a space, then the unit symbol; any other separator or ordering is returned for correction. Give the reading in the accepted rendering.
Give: 36 °C
